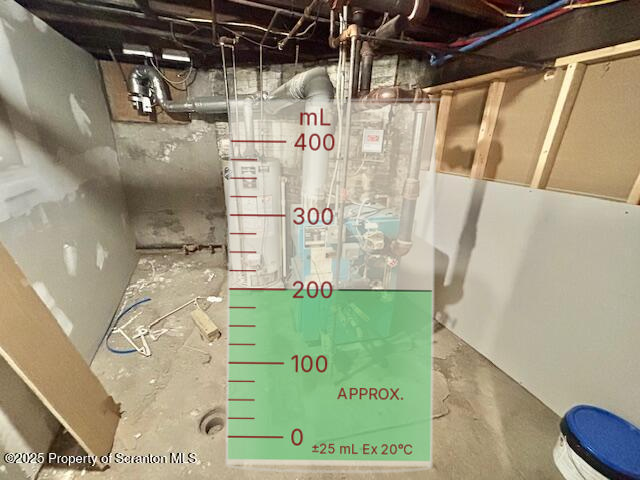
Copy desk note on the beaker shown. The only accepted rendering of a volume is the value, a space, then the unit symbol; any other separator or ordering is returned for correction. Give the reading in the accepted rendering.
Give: 200 mL
